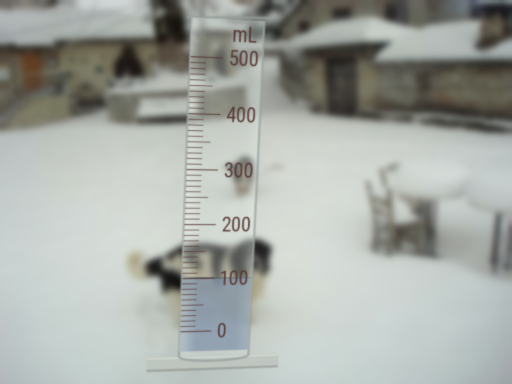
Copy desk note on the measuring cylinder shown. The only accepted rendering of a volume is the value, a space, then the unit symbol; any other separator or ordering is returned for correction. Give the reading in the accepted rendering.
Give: 100 mL
